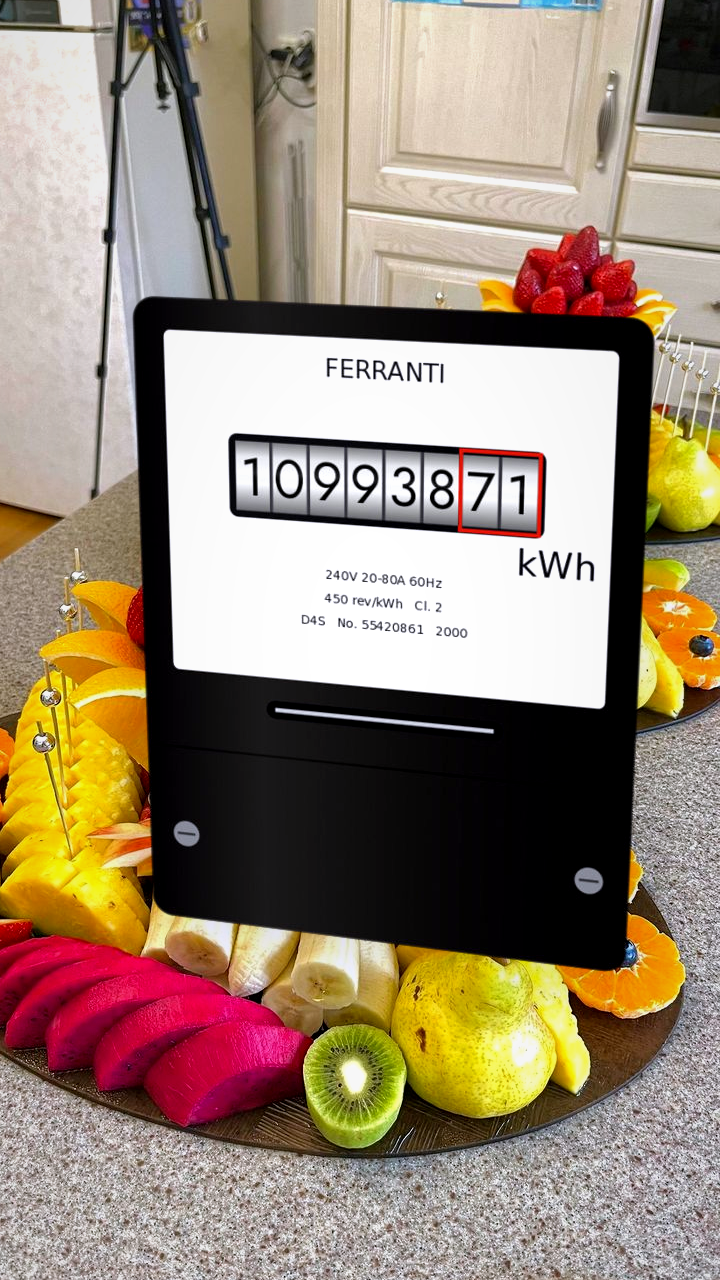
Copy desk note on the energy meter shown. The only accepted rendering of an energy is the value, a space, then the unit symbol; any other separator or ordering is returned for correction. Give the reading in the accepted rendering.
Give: 109938.71 kWh
